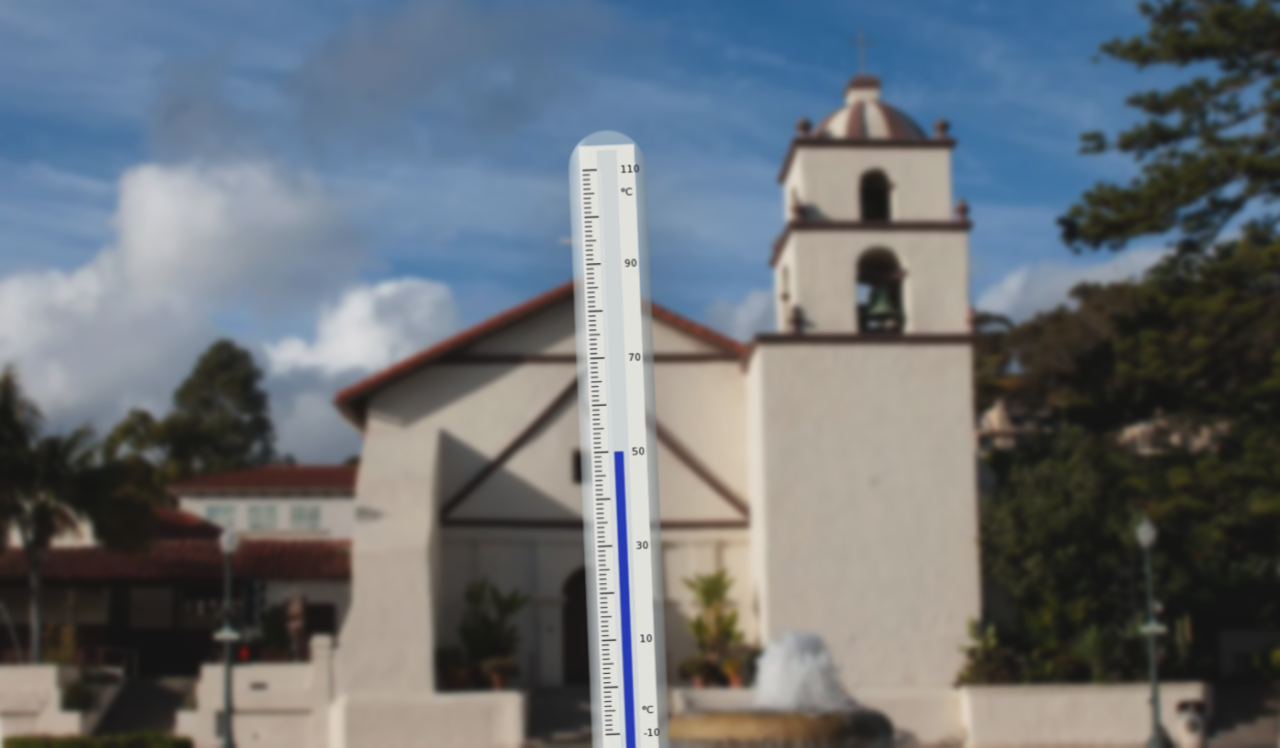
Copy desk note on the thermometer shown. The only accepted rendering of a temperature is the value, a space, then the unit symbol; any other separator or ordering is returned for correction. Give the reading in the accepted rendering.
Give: 50 °C
